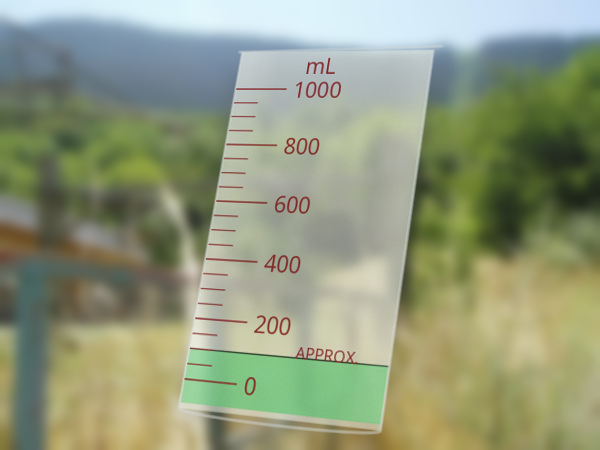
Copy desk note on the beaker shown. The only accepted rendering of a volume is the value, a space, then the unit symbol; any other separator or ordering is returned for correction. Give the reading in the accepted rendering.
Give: 100 mL
